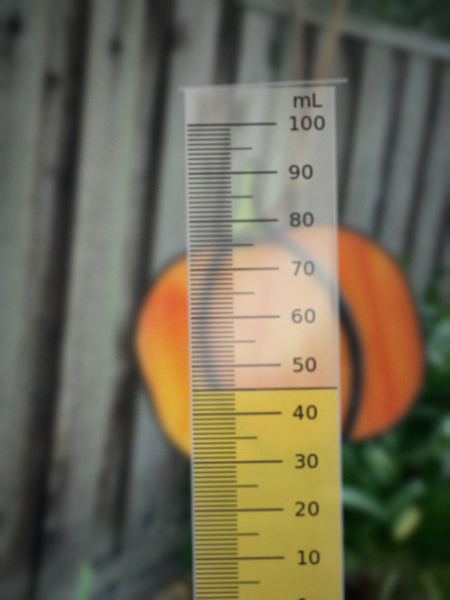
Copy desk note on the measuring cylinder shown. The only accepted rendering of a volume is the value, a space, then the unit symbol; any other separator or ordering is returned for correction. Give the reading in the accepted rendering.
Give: 45 mL
